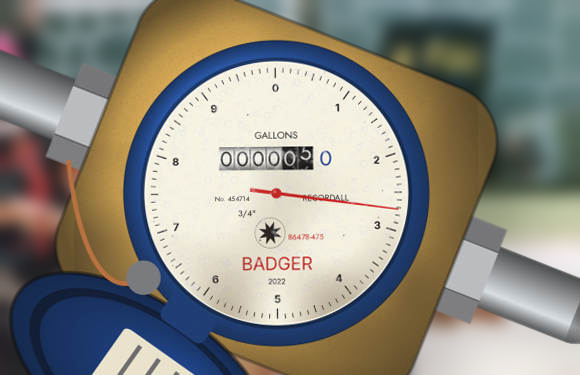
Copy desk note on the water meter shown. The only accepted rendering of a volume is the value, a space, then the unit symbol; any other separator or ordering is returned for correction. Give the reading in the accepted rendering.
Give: 52.7 gal
